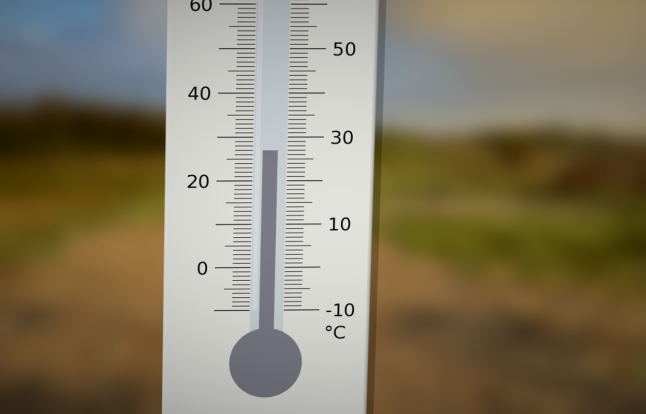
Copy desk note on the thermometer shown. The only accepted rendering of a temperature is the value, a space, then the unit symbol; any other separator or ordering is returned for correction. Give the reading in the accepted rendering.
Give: 27 °C
